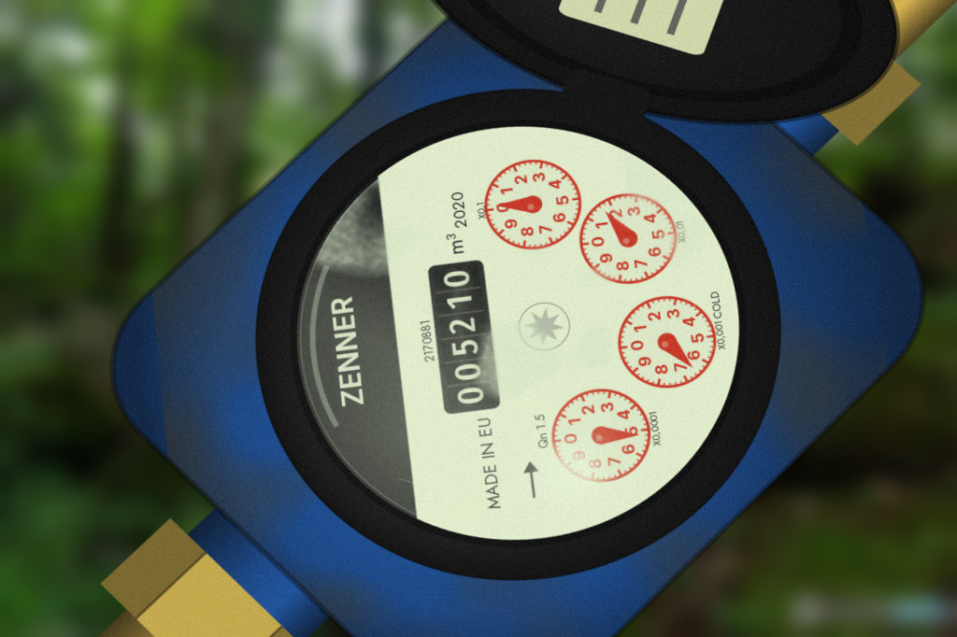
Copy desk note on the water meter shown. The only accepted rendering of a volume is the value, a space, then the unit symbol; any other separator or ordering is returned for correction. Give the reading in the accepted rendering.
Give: 5210.0165 m³
